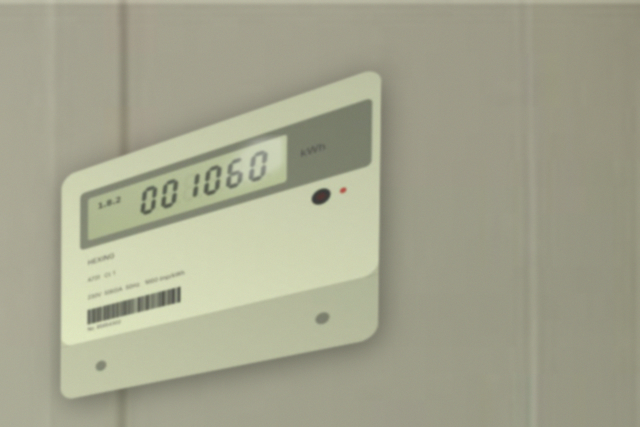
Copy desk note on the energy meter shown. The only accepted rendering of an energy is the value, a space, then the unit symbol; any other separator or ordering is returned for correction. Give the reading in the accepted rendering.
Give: 1060 kWh
